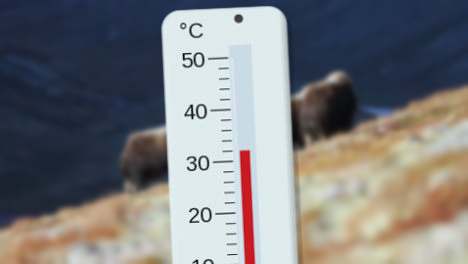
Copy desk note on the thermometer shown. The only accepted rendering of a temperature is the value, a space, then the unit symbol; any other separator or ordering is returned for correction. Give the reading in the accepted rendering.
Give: 32 °C
